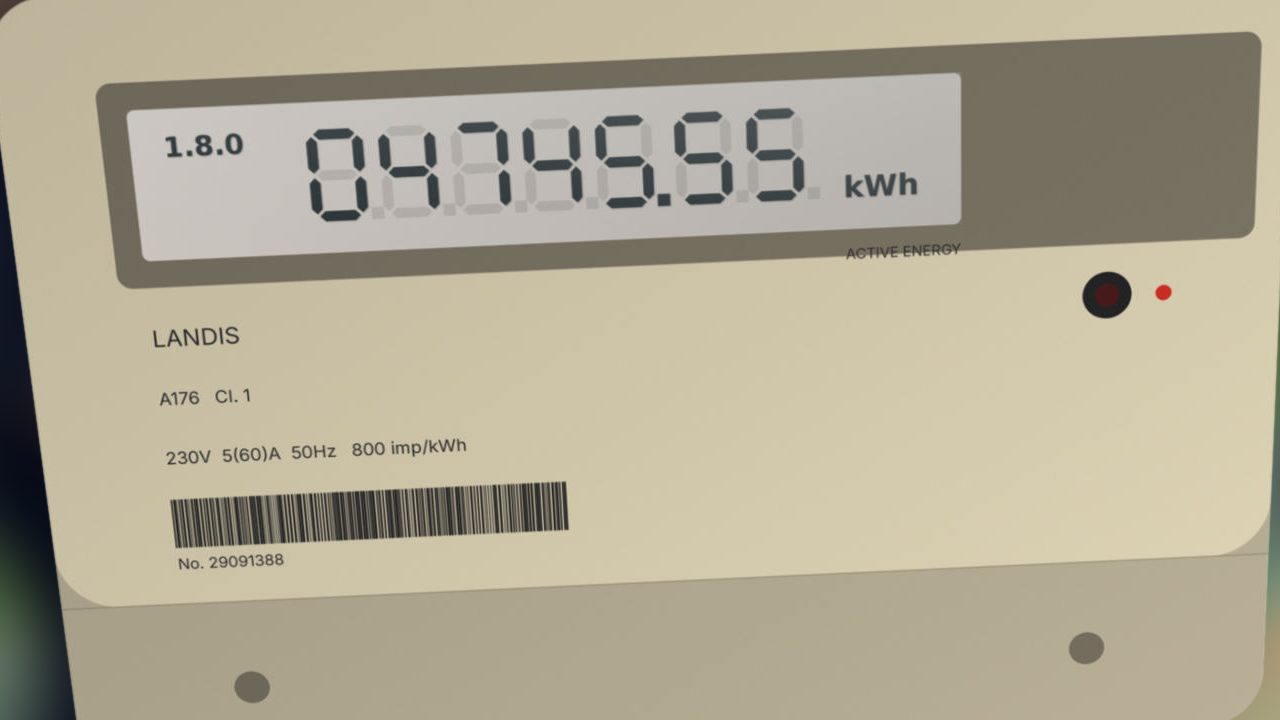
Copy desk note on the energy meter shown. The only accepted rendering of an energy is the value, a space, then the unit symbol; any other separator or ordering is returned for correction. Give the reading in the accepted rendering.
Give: 4745.55 kWh
